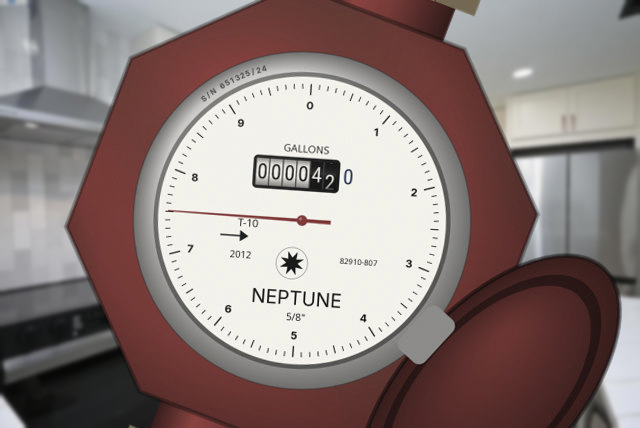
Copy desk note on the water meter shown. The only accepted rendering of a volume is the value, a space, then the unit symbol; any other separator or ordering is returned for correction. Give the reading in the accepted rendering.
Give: 417.5 gal
